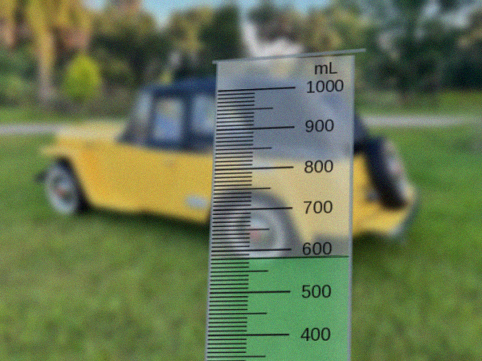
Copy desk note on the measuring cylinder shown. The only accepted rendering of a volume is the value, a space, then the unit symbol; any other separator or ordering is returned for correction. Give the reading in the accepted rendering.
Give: 580 mL
